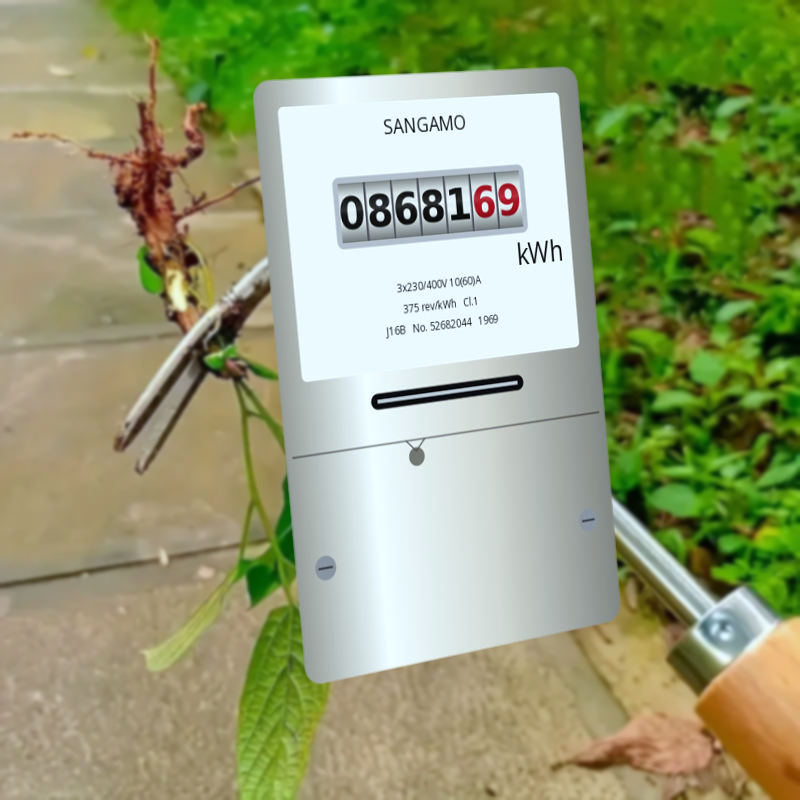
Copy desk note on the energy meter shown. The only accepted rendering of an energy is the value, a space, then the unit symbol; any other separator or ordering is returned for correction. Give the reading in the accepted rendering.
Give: 8681.69 kWh
